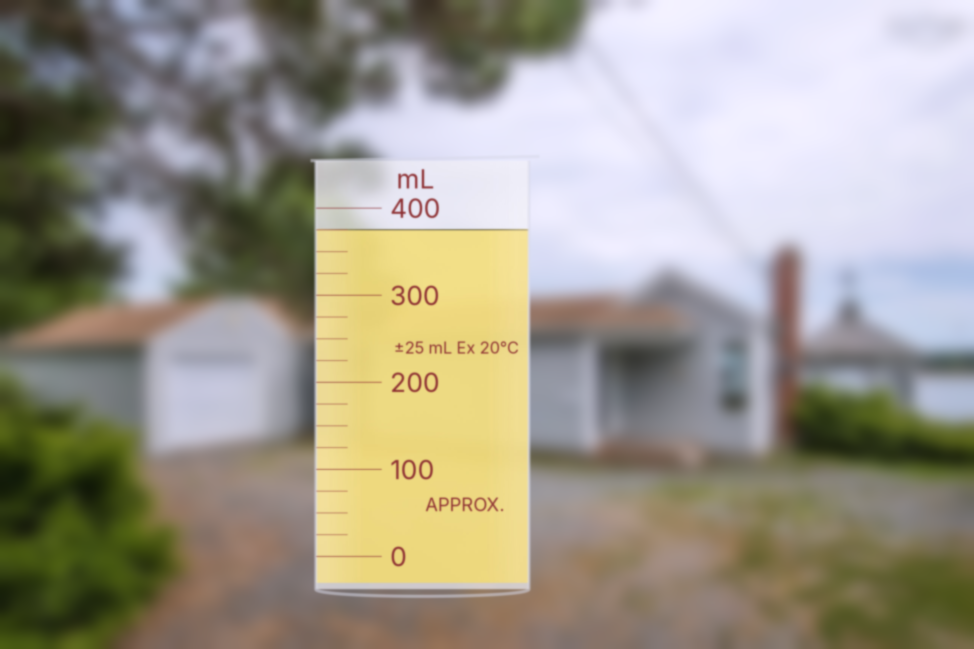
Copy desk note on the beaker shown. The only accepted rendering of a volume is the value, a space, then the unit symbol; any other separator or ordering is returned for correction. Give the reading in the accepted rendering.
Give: 375 mL
